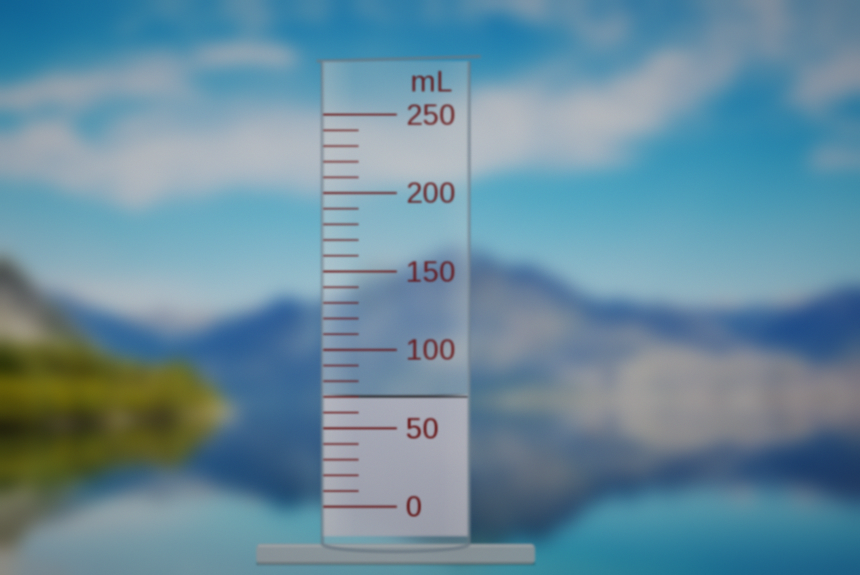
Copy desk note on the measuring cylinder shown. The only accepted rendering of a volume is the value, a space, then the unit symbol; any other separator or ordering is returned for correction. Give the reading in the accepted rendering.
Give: 70 mL
